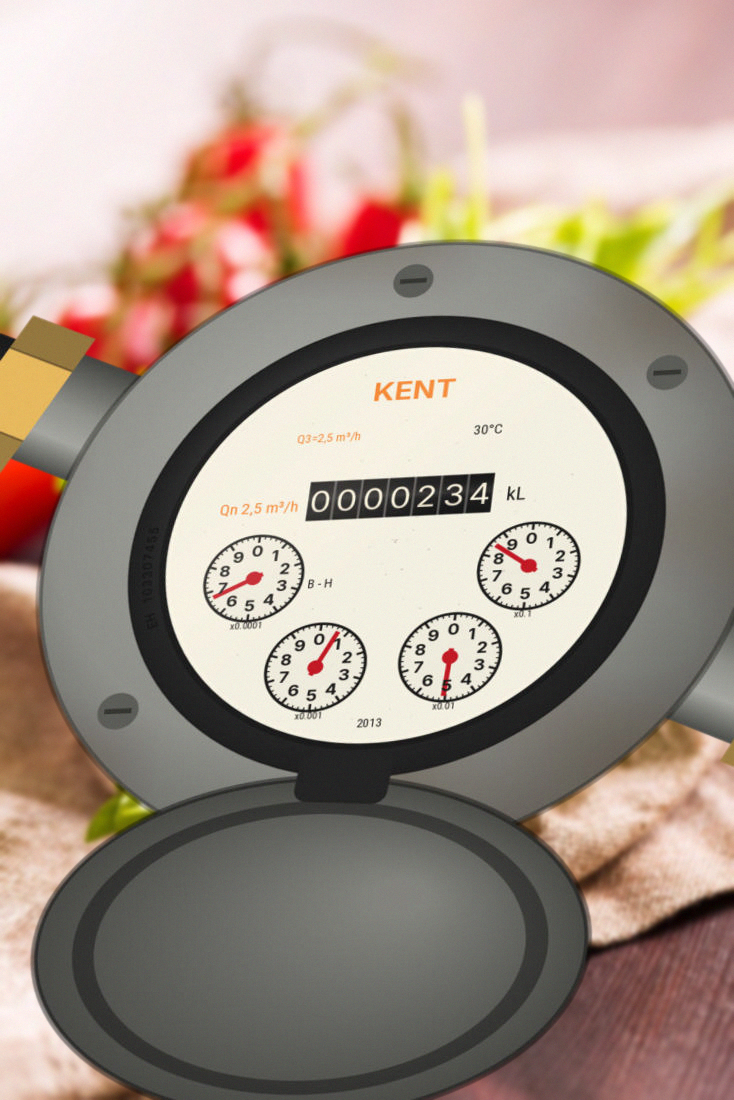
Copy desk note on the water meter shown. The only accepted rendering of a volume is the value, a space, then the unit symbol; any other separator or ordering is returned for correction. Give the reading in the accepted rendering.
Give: 234.8506 kL
